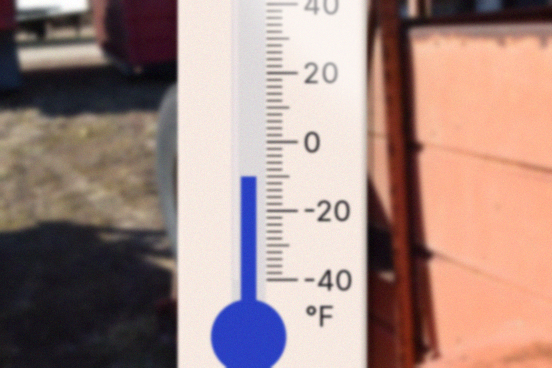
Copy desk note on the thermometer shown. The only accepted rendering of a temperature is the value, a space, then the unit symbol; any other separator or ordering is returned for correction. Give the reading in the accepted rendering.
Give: -10 °F
